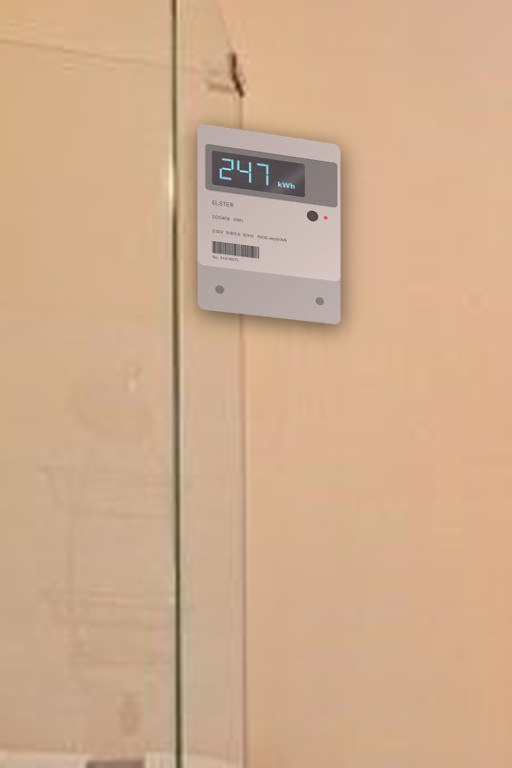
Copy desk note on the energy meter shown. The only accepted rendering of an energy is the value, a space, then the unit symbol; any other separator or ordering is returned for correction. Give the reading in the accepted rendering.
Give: 247 kWh
